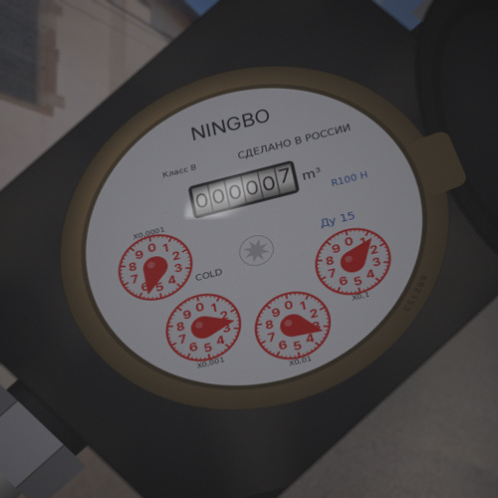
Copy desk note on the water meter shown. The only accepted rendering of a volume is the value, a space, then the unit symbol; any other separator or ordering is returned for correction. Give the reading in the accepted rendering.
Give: 7.1325 m³
